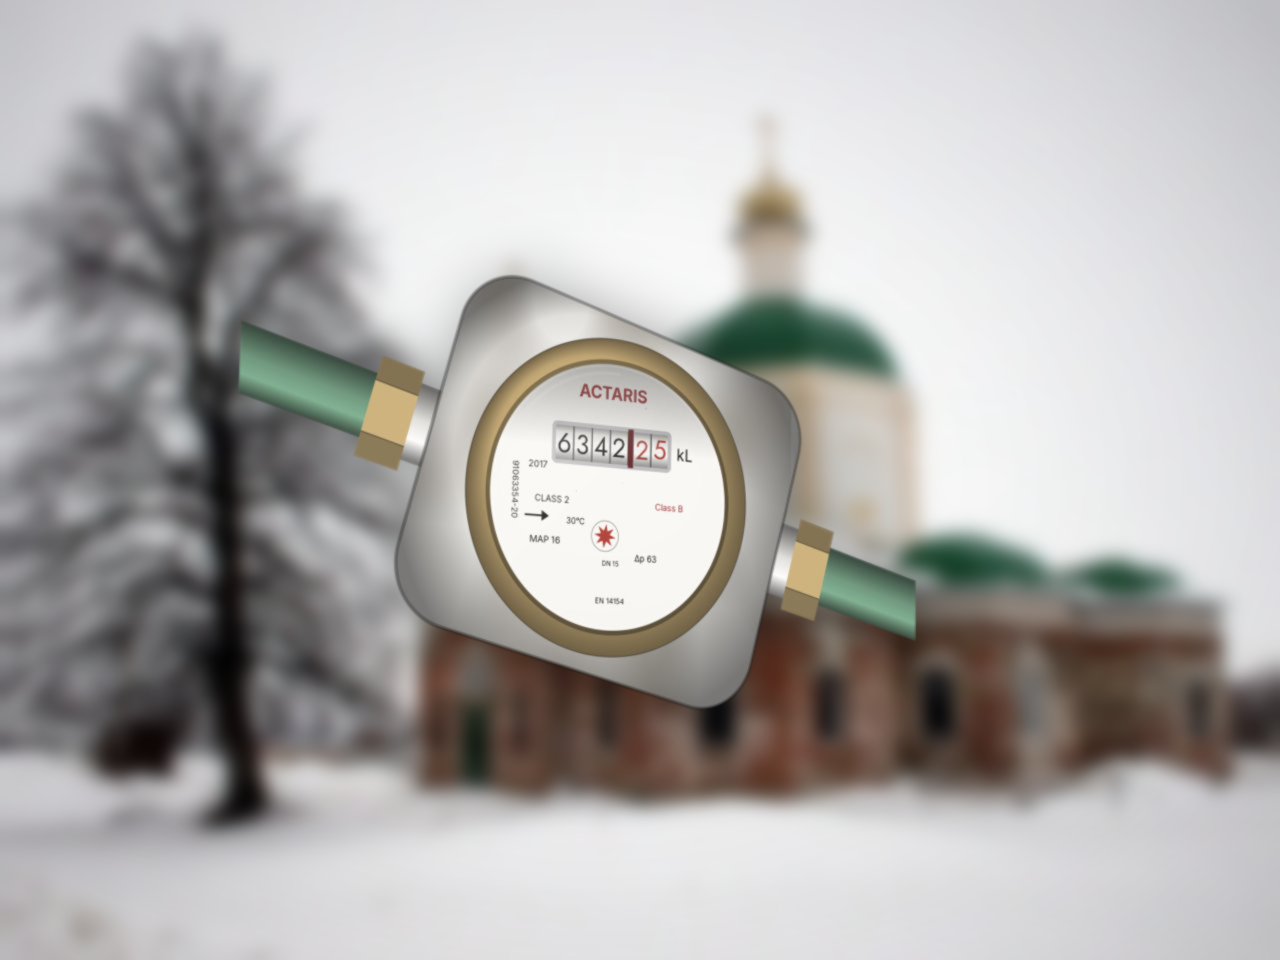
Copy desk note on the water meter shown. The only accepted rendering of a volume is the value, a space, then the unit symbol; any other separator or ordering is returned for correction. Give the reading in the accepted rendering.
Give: 6342.25 kL
